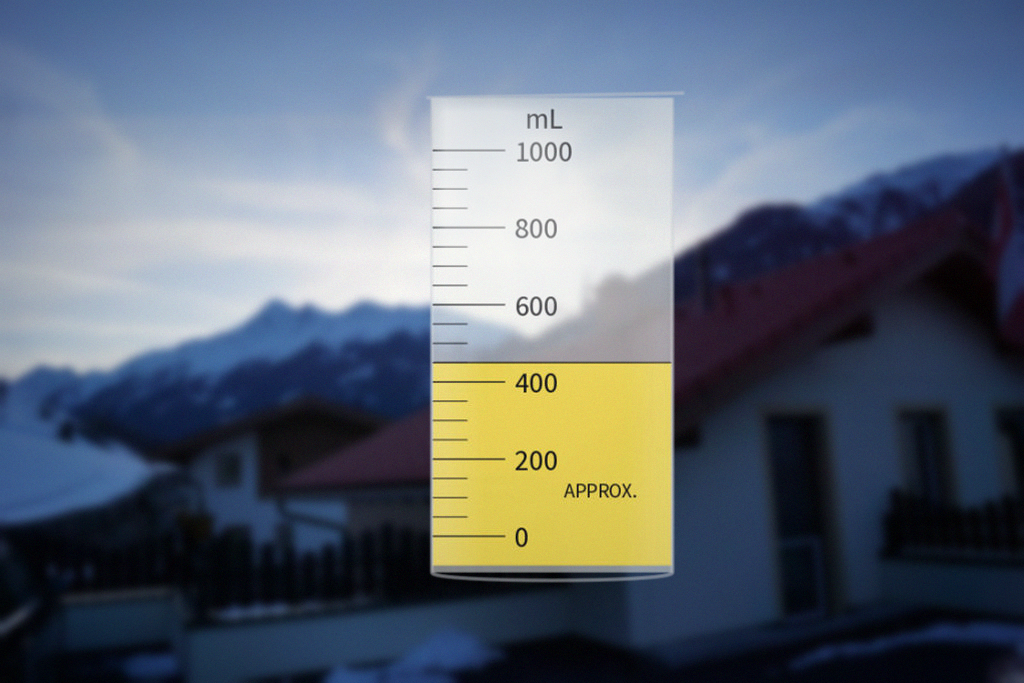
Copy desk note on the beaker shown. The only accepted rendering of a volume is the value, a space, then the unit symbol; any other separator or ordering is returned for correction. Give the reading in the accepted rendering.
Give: 450 mL
